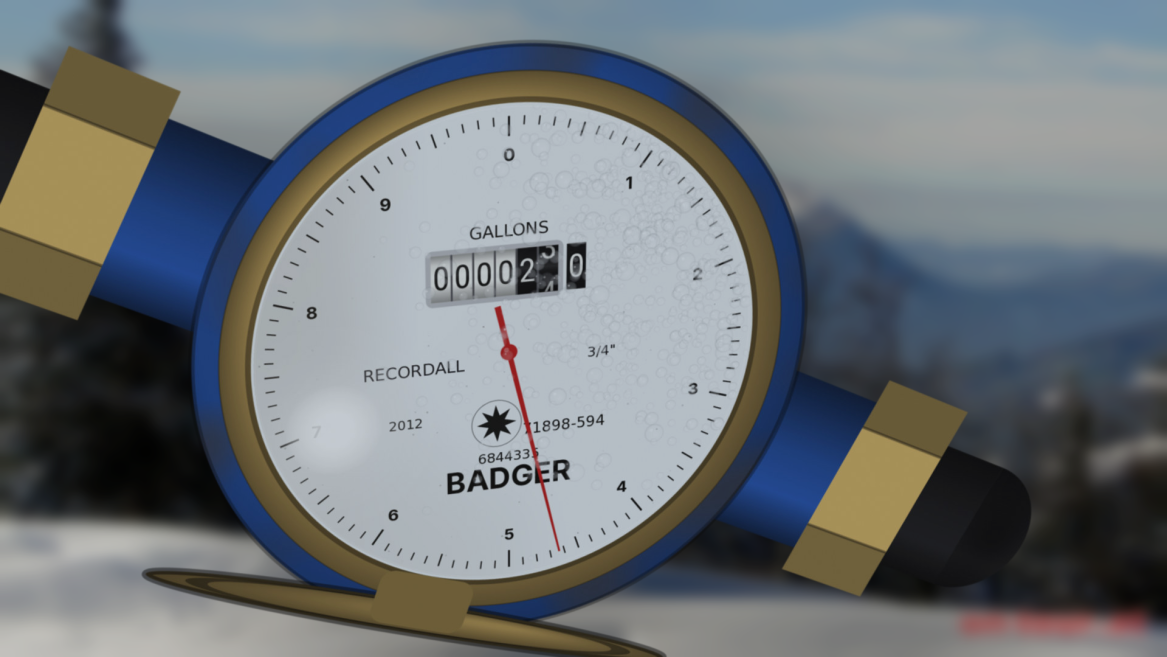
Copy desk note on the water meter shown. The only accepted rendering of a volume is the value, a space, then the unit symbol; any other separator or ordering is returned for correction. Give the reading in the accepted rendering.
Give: 234.6 gal
